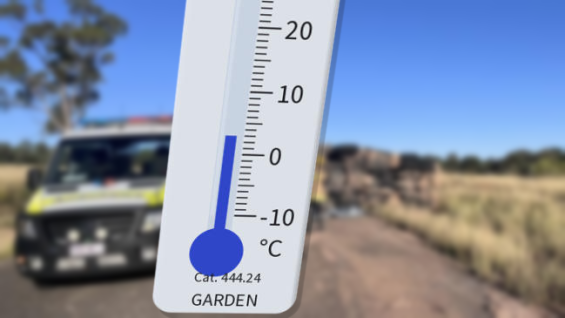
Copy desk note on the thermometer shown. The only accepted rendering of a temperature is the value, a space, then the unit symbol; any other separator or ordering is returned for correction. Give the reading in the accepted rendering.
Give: 3 °C
